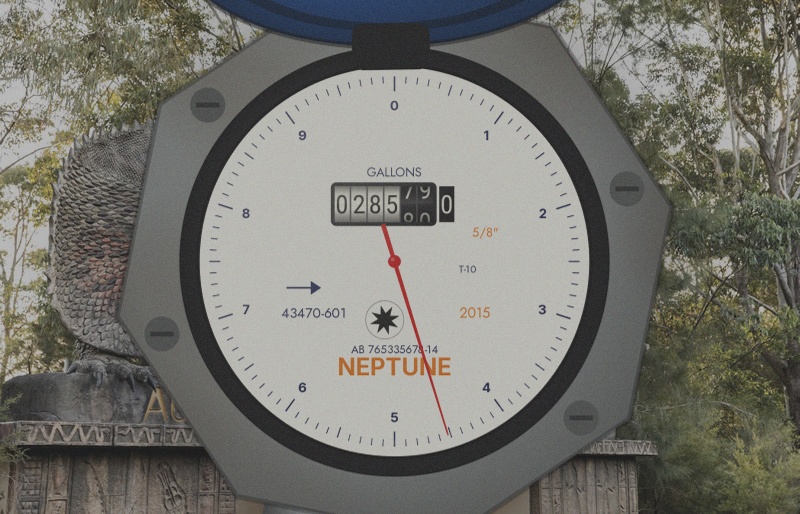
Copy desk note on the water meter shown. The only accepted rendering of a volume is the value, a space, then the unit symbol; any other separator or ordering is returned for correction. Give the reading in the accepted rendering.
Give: 285794.5 gal
